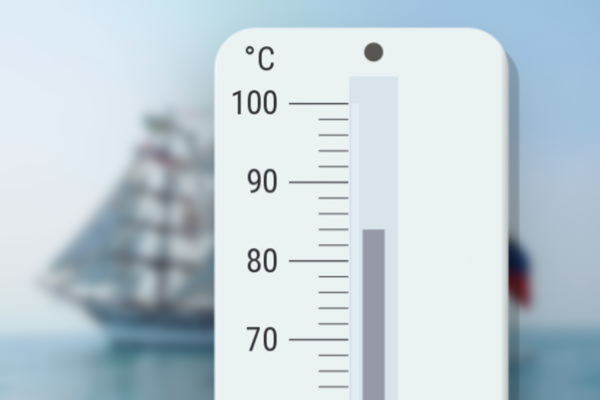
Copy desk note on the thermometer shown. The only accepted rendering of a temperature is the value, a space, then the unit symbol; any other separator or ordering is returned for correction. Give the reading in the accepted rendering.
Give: 84 °C
